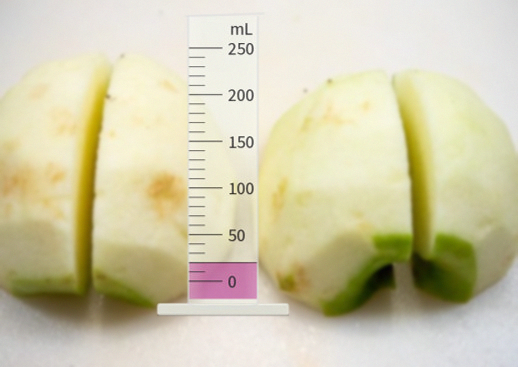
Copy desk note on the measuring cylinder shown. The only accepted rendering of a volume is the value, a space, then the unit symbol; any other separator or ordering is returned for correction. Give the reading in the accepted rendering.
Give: 20 mL
